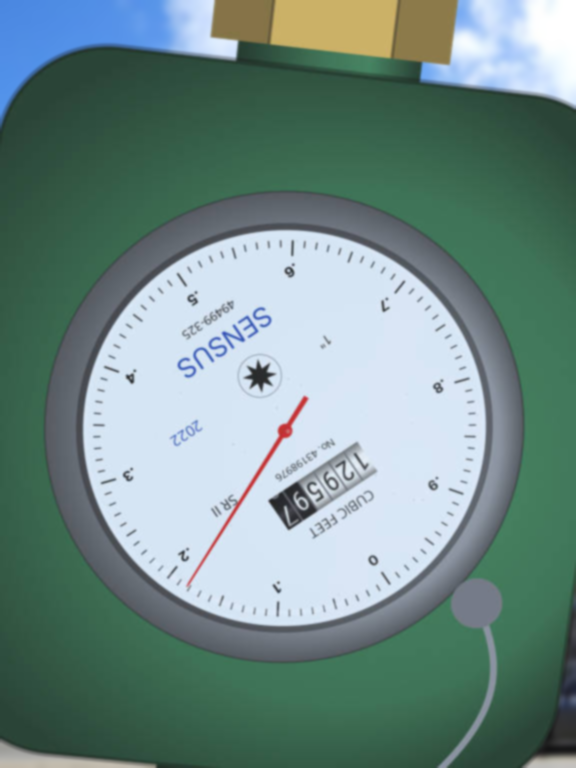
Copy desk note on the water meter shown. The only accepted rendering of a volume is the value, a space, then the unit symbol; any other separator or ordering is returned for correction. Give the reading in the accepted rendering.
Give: 129597.18 ft³
